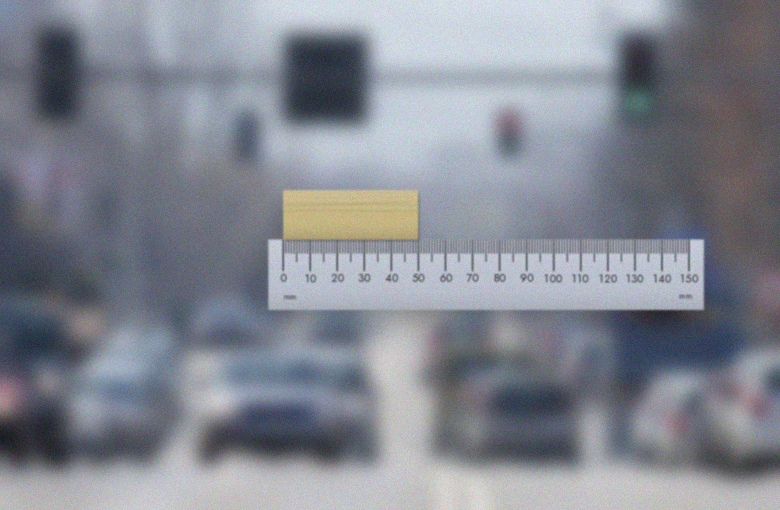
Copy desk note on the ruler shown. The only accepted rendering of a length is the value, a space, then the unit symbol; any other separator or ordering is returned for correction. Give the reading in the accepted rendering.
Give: 50 mm
